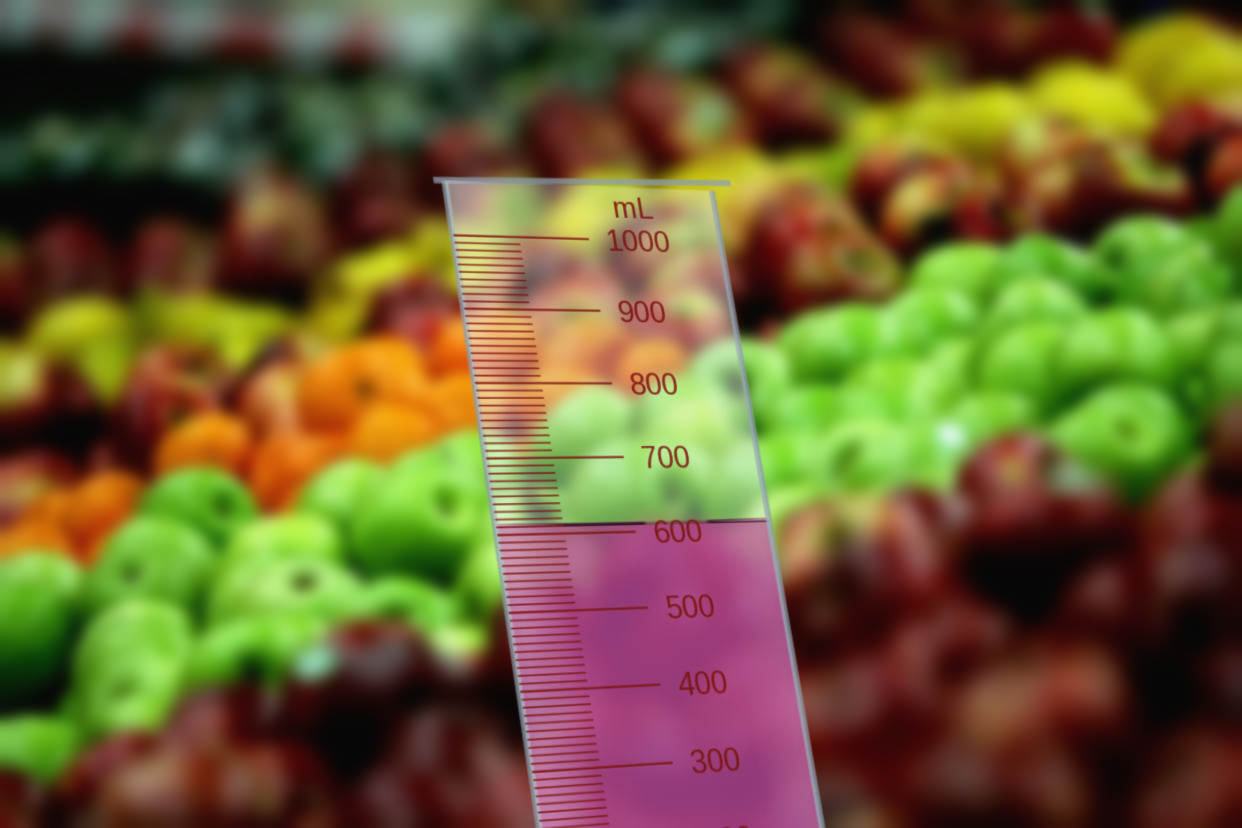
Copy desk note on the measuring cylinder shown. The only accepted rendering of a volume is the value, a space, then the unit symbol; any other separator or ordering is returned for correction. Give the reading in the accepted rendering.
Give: 610 mL
